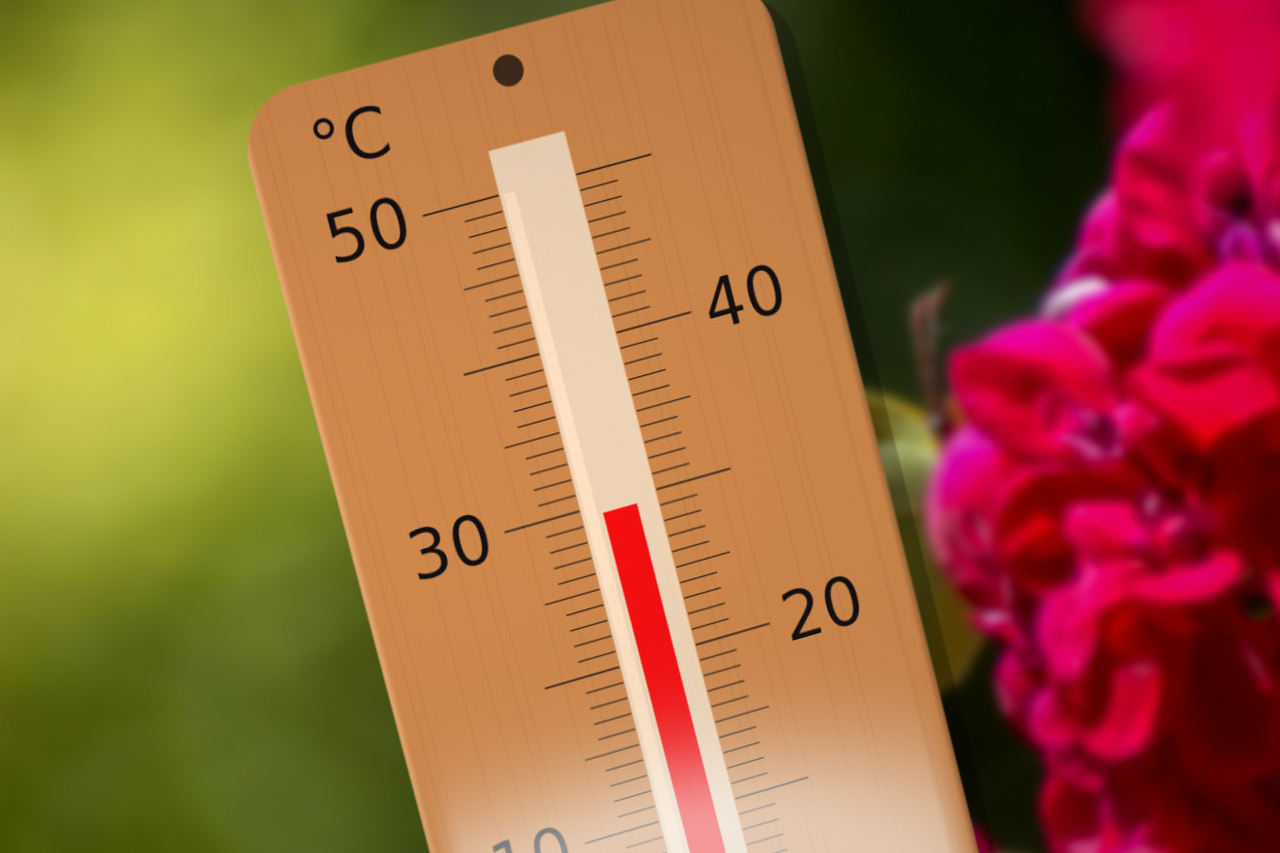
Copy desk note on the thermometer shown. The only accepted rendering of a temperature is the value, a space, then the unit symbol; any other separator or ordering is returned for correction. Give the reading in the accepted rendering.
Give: 29.5 °C
